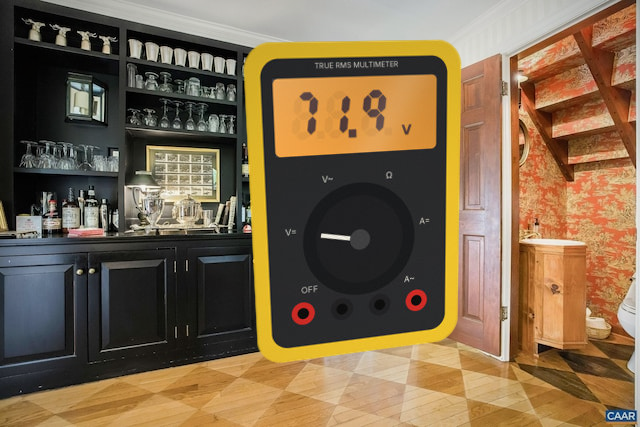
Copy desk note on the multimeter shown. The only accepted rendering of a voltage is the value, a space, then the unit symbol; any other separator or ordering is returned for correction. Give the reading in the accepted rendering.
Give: 71.9 V
